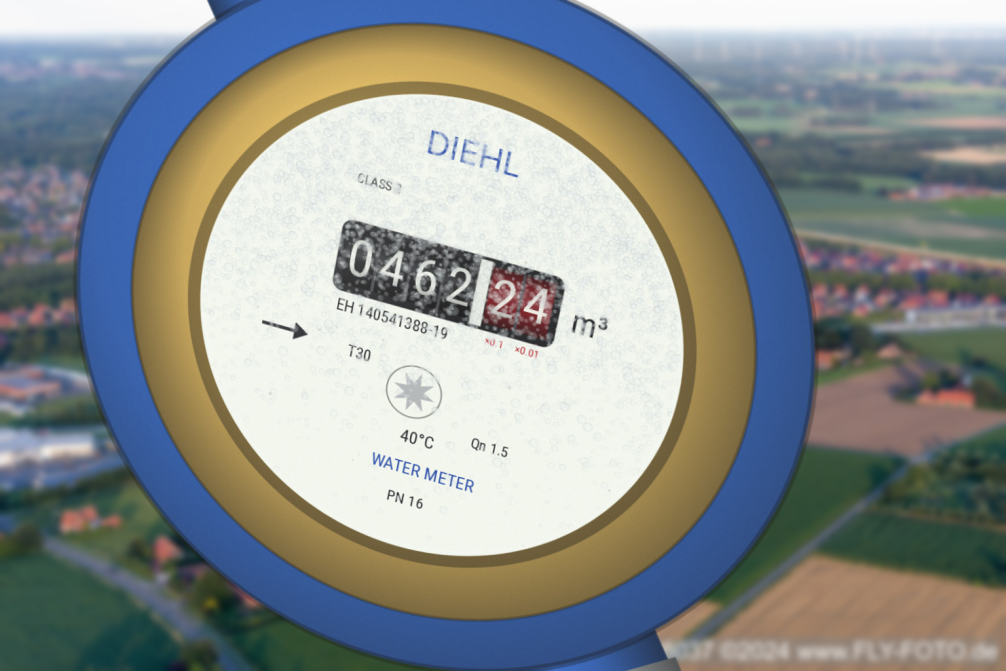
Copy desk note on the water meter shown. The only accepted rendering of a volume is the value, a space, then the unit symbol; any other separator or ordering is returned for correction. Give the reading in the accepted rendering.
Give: 462.24 m³
